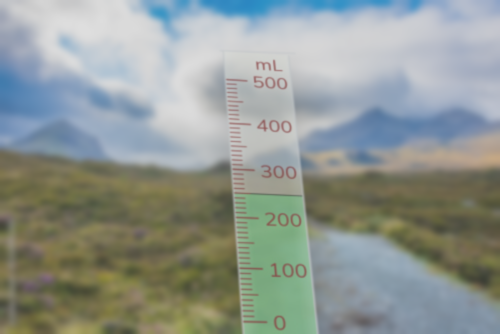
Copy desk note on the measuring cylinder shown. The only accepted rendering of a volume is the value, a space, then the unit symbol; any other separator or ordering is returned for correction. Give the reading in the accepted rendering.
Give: 250 mL
